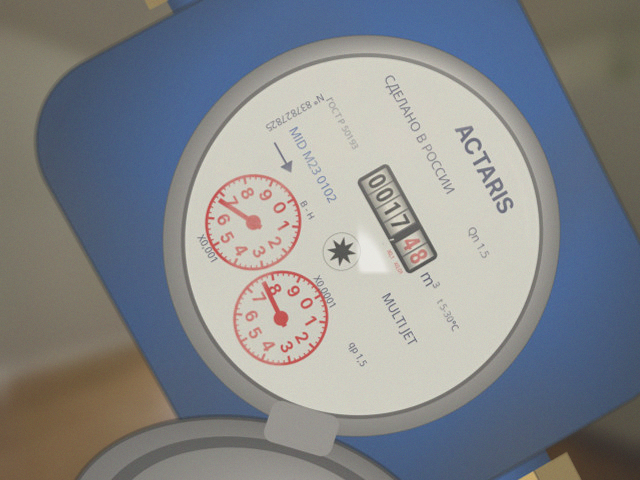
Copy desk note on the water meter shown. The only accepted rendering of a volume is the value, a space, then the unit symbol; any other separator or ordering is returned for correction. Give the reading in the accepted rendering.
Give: 17.4867 m³
